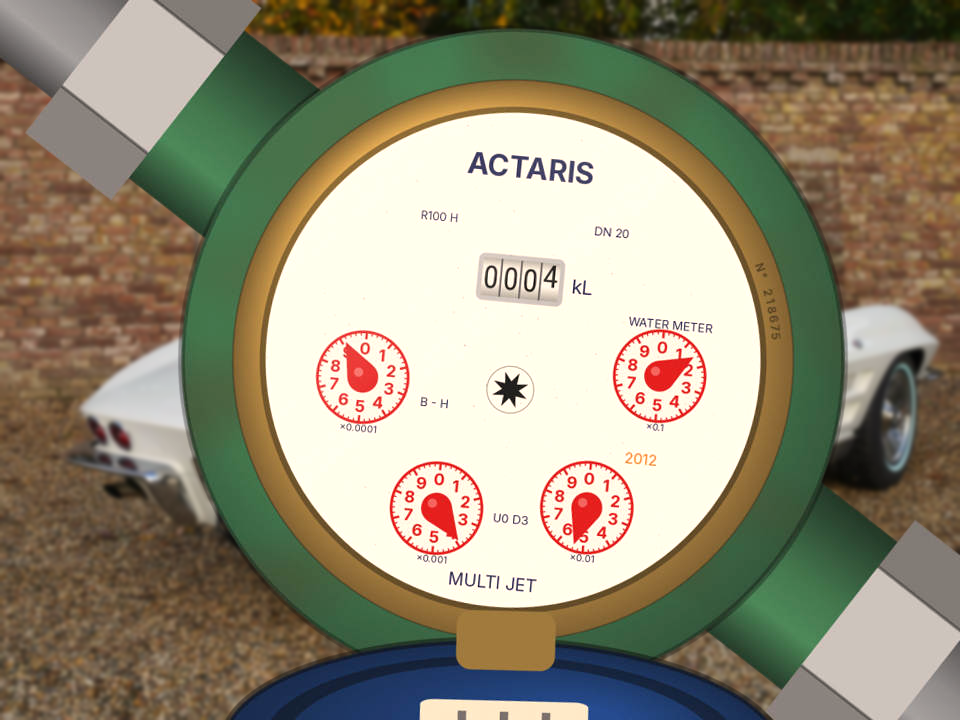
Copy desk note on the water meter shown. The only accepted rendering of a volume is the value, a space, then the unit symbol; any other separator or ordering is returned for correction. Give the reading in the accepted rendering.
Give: 4.1539 kL
